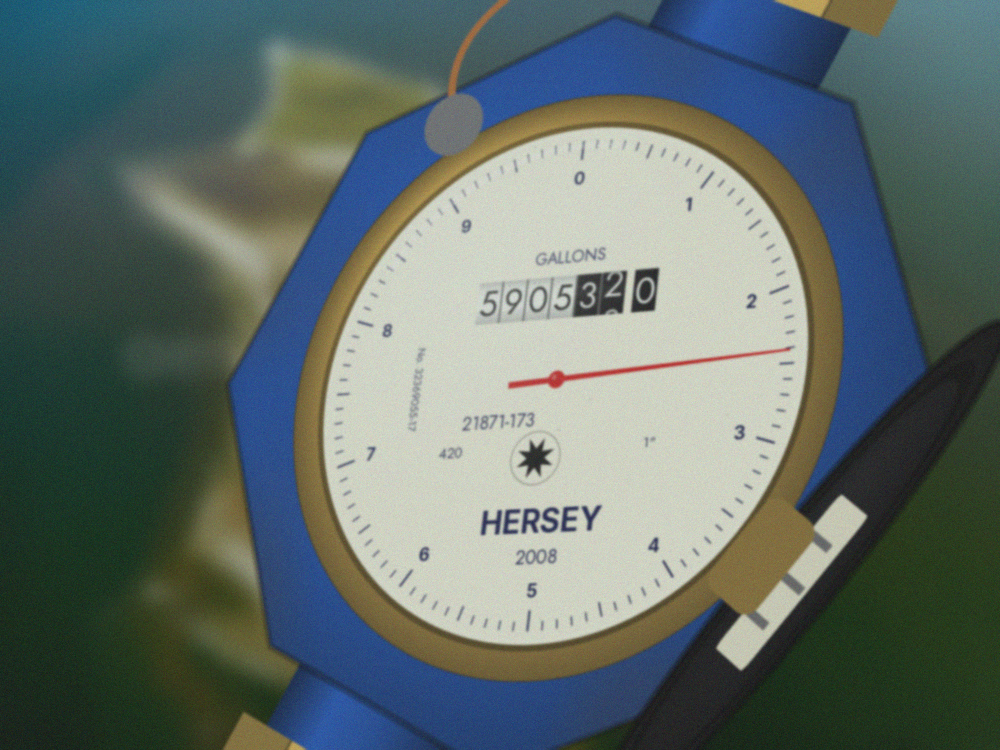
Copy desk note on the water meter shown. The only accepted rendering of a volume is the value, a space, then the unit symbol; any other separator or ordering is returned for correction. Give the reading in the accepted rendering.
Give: 5905322.4 gal
